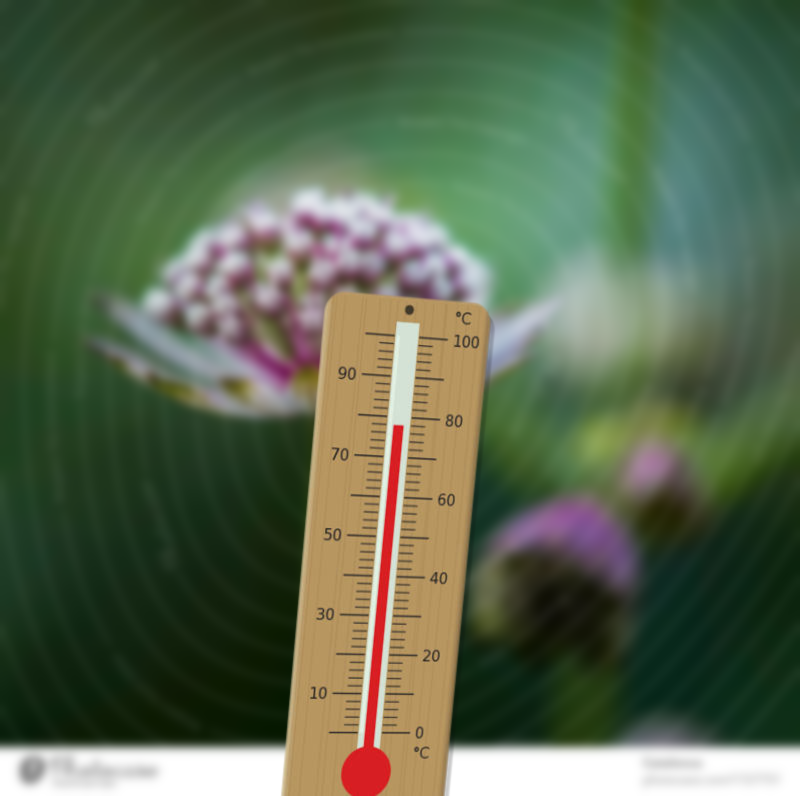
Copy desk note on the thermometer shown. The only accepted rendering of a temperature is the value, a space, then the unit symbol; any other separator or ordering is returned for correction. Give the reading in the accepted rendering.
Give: 78 °C
